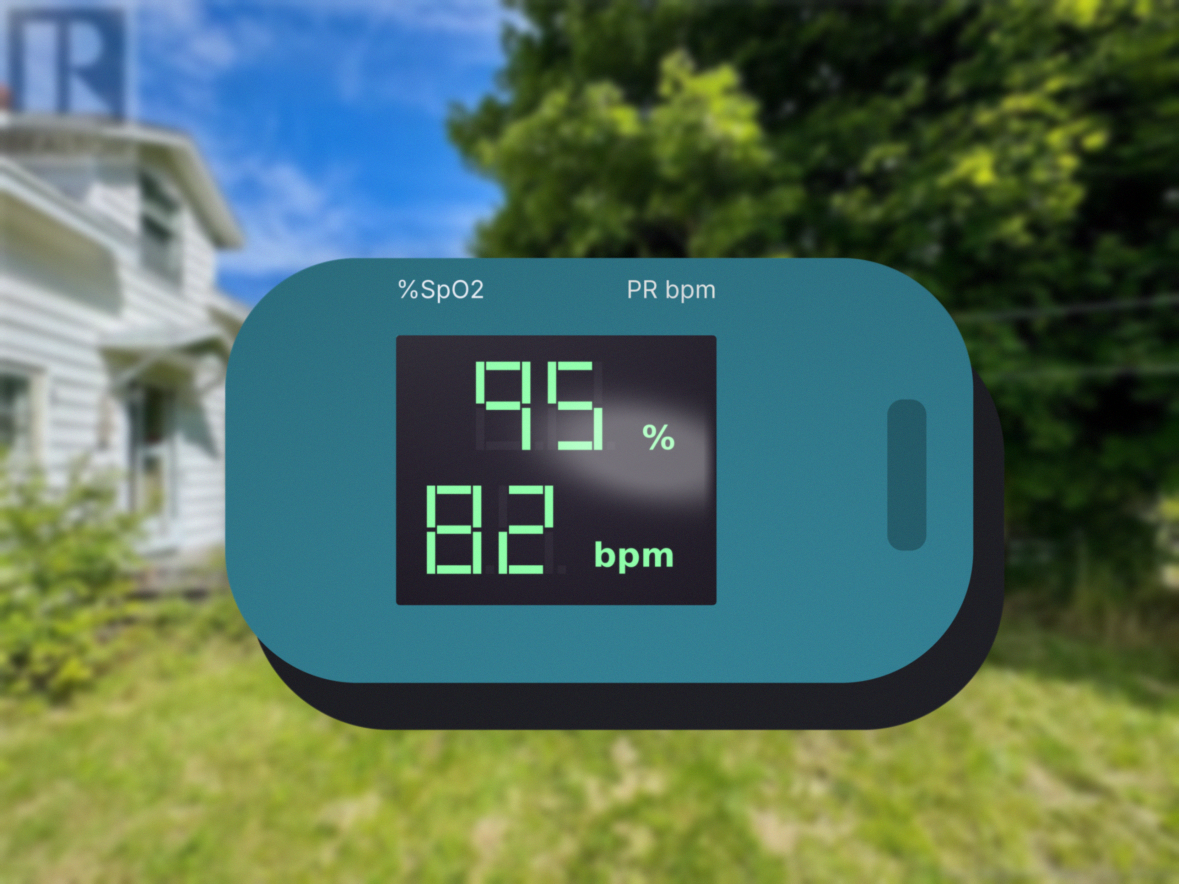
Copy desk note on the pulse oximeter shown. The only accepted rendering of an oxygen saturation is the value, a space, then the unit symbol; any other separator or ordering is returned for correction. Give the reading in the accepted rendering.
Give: 95 %
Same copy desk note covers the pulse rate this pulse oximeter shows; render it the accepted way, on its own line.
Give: 82 bpm
